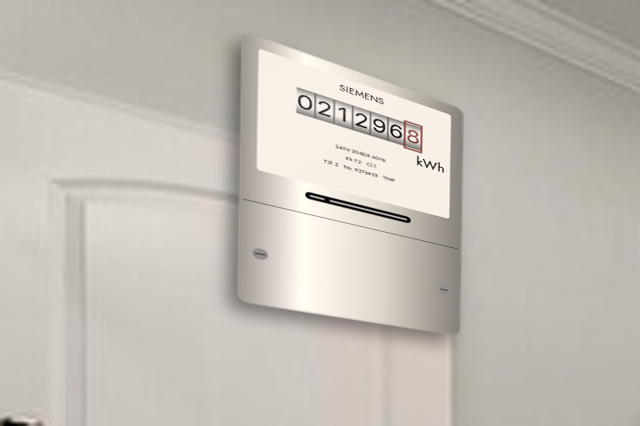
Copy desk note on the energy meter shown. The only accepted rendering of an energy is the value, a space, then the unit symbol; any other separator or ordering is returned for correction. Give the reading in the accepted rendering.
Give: 21296.8 kWh
